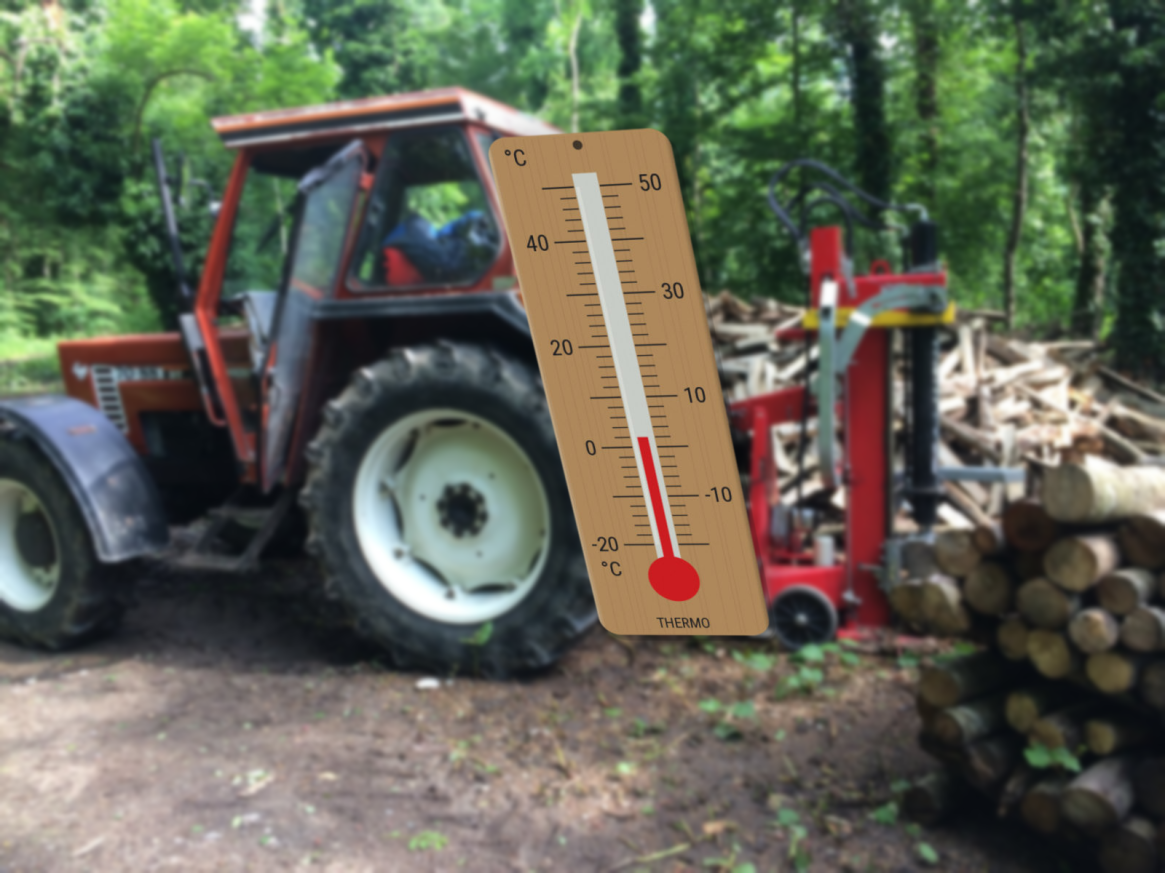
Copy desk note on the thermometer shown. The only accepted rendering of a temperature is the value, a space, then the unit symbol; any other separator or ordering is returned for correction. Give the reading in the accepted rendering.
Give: 2 °C
